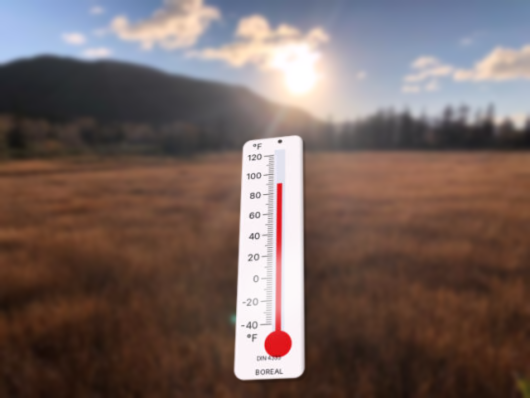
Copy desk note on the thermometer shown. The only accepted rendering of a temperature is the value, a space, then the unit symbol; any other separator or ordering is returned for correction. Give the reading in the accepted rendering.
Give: 90 °F
